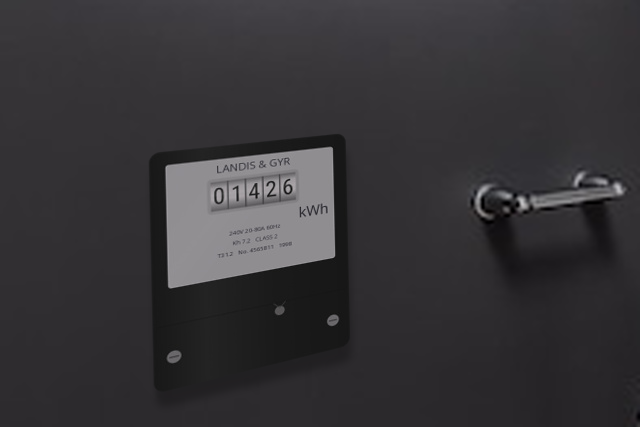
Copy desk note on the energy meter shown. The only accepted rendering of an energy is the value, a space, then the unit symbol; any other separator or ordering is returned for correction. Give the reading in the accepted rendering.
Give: 1426 kWh
